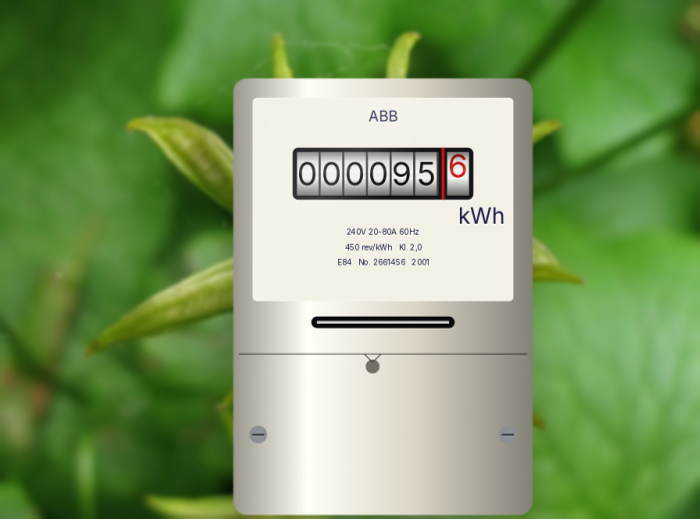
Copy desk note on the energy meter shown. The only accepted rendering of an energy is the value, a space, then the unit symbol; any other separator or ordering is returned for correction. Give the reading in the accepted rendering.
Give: 95.6 kWh
